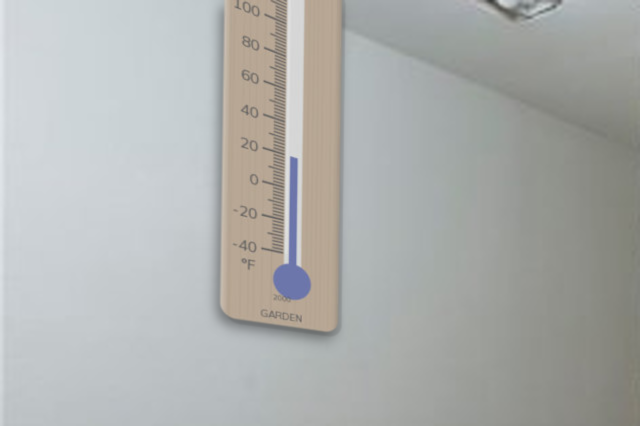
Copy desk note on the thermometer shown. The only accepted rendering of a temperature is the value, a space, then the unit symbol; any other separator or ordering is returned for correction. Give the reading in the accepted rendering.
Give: 20 °F
